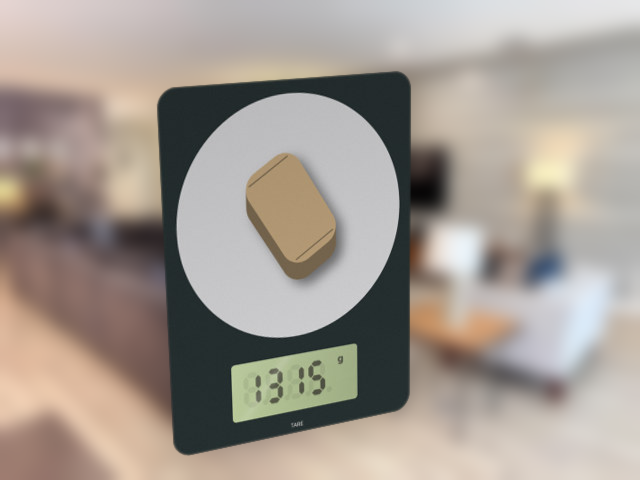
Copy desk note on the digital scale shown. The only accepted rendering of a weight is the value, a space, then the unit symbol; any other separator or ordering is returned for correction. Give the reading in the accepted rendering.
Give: 1315 g
